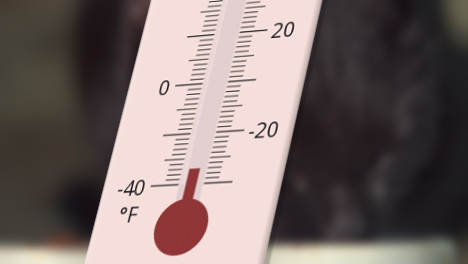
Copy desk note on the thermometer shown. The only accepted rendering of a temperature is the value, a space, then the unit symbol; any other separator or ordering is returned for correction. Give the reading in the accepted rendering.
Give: -34 °F
